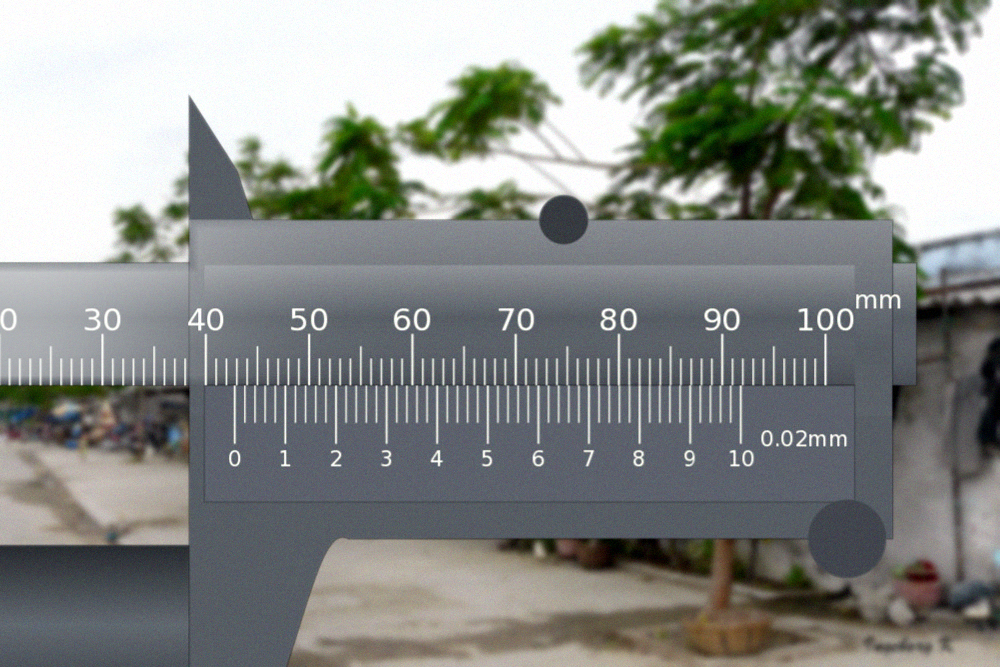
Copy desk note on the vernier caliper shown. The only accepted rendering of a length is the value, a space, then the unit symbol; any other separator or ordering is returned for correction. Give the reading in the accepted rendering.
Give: 42.8 mm
